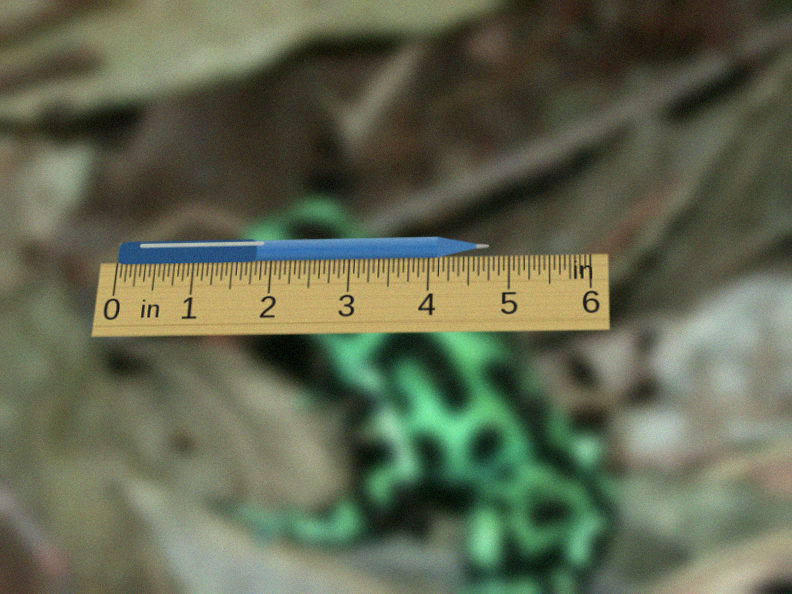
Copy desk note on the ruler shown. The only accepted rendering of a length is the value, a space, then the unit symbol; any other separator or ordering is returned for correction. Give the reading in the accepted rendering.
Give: 4.75 in
